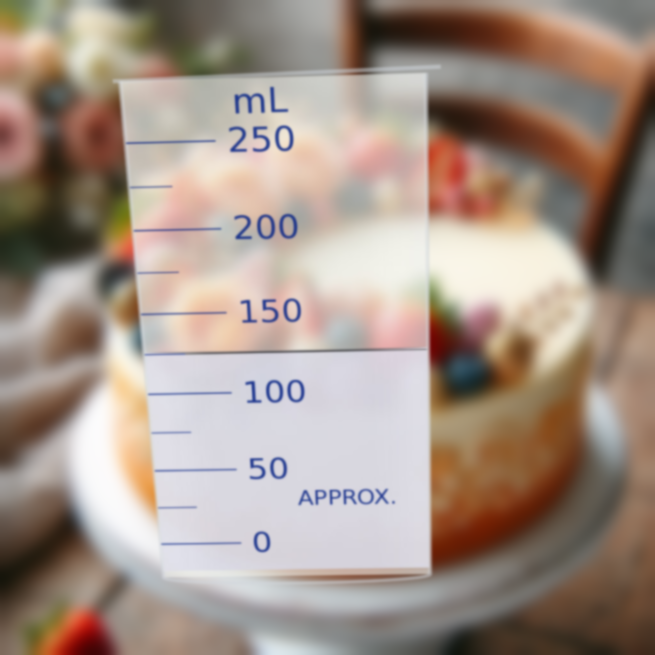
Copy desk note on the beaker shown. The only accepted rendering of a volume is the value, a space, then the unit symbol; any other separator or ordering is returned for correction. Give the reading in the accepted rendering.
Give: 125 mL
